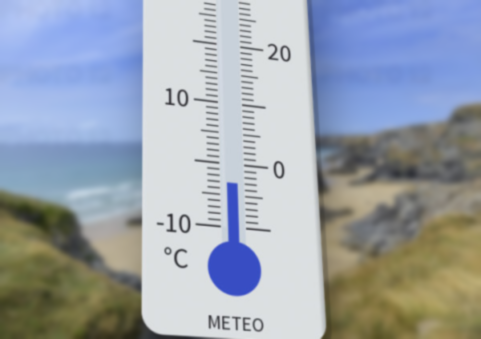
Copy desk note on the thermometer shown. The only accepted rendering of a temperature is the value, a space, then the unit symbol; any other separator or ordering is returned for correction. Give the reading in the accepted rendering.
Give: -3 °C
